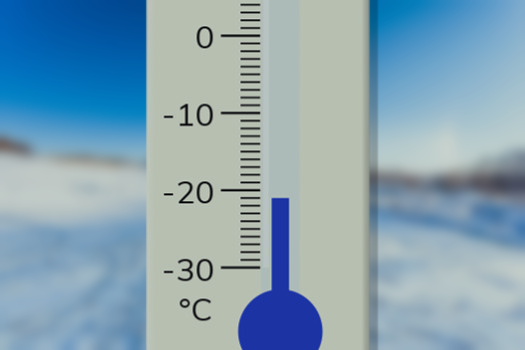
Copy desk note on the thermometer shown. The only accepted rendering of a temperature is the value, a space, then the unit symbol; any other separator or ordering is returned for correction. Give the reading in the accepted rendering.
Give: -21 °C
